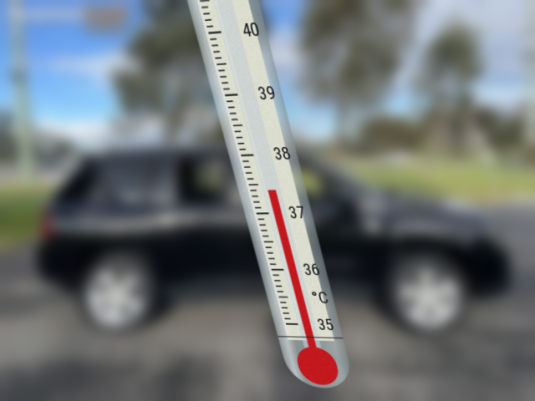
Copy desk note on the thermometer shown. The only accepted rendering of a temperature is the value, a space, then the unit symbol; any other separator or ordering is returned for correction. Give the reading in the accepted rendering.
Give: 37.4 °C
